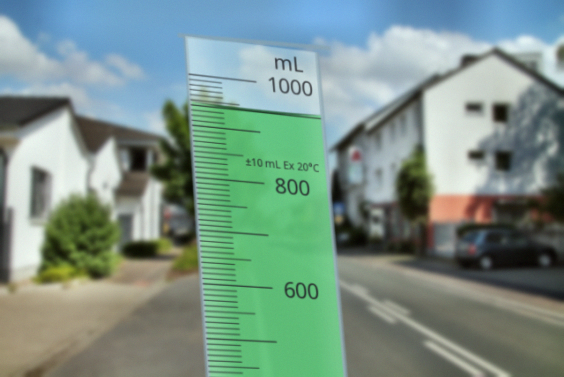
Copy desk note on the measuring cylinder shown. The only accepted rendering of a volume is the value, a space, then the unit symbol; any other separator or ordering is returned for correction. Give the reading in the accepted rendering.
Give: 940 mL
